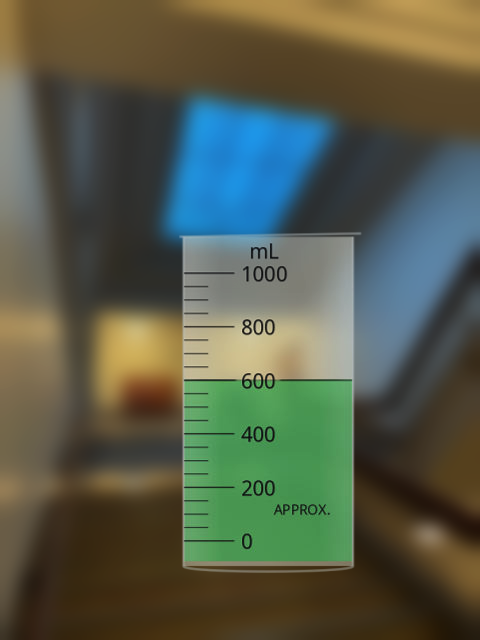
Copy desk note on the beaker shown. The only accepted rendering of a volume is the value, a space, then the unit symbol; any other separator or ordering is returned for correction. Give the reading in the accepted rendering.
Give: 600 mL
